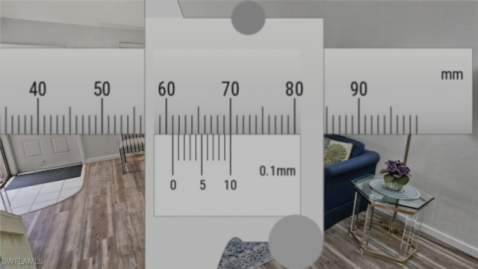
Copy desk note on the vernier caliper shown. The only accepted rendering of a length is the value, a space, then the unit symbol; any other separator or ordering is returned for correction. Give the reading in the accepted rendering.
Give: 61.0 mm
